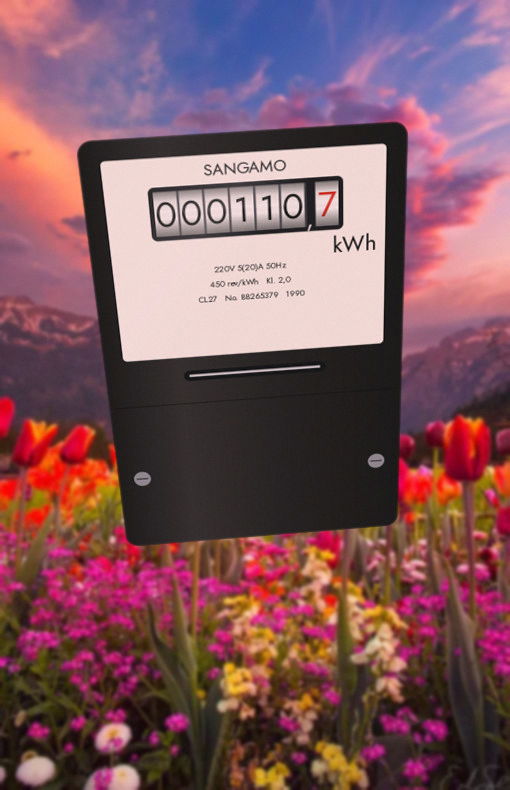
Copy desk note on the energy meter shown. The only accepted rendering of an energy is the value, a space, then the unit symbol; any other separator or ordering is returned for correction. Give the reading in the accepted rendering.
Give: 110.7 kWh
